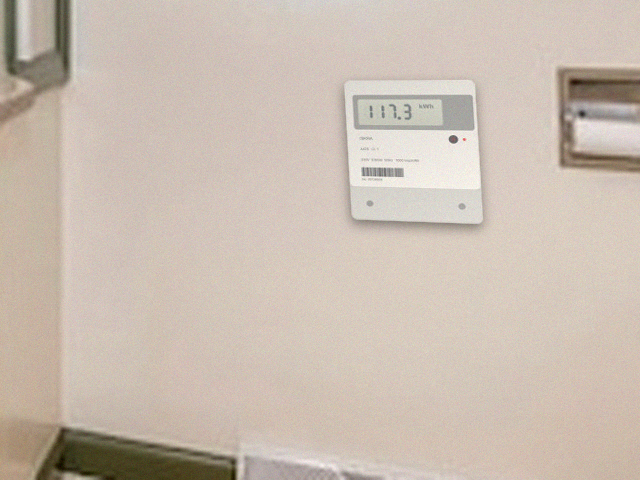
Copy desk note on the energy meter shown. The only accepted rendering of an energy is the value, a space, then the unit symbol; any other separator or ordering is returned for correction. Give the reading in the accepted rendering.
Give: 117.3 kWh
